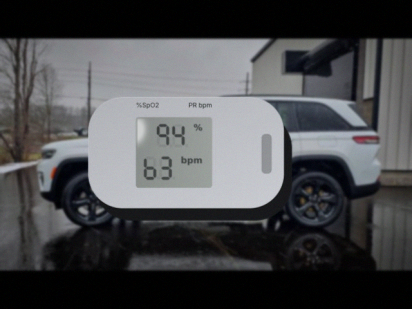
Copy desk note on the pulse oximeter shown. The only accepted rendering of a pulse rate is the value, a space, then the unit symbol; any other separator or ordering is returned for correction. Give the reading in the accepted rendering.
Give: 63 bpm
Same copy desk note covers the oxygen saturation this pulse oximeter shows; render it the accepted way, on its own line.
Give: 94 %
